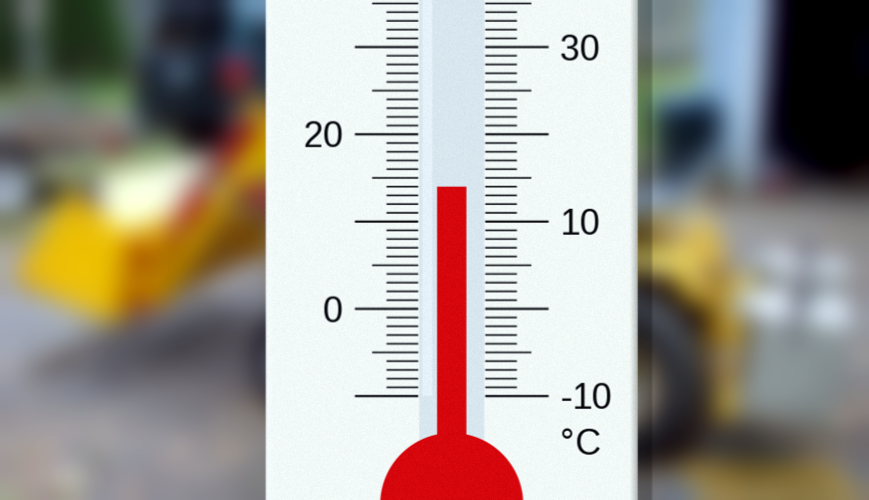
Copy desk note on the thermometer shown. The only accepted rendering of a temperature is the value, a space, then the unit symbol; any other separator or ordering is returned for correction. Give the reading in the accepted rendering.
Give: 14 °C
